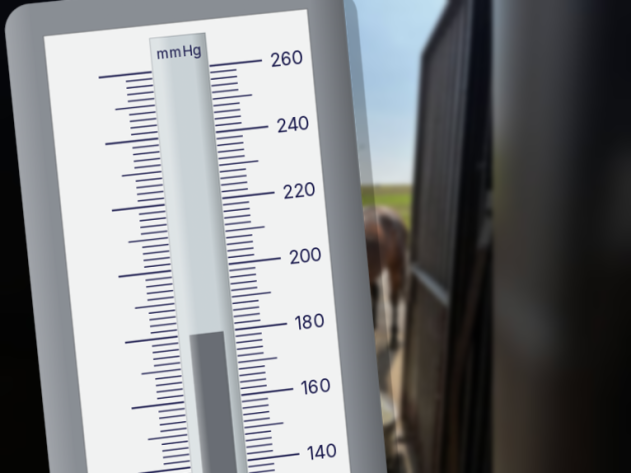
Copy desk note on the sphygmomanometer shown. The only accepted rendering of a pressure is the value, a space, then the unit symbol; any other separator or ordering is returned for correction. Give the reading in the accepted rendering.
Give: 180 mmHg
